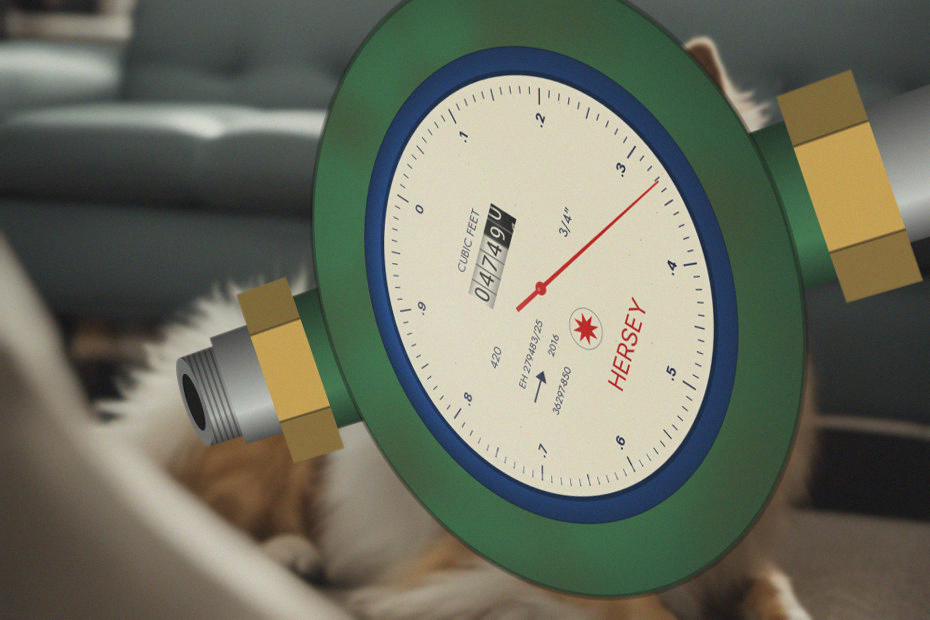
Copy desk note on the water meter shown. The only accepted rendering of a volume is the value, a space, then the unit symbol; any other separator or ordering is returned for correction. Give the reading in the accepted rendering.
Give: 47490.33 ft³
